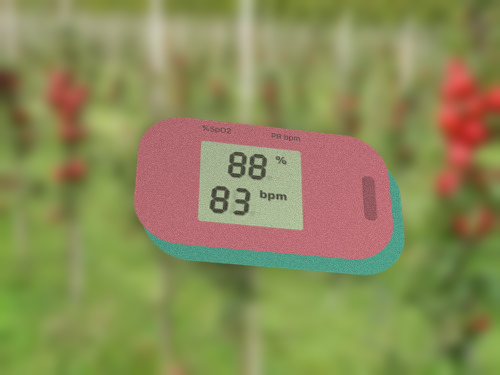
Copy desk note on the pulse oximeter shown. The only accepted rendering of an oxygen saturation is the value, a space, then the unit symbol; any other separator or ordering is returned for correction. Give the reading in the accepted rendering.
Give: 88 %
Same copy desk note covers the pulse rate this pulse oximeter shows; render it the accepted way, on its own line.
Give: 83 bpm
